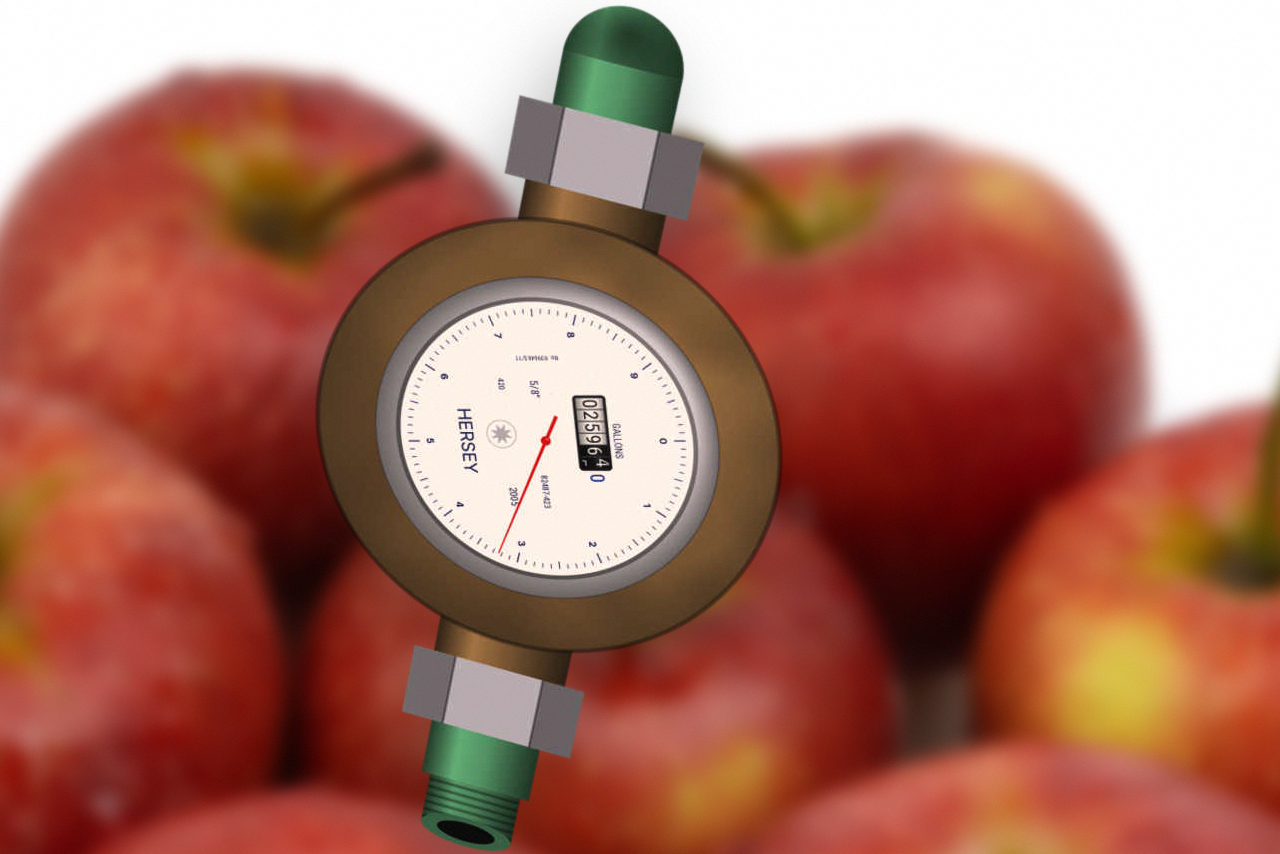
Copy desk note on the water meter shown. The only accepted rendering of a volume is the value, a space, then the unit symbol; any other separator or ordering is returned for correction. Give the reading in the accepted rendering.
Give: 259643.2 gal
